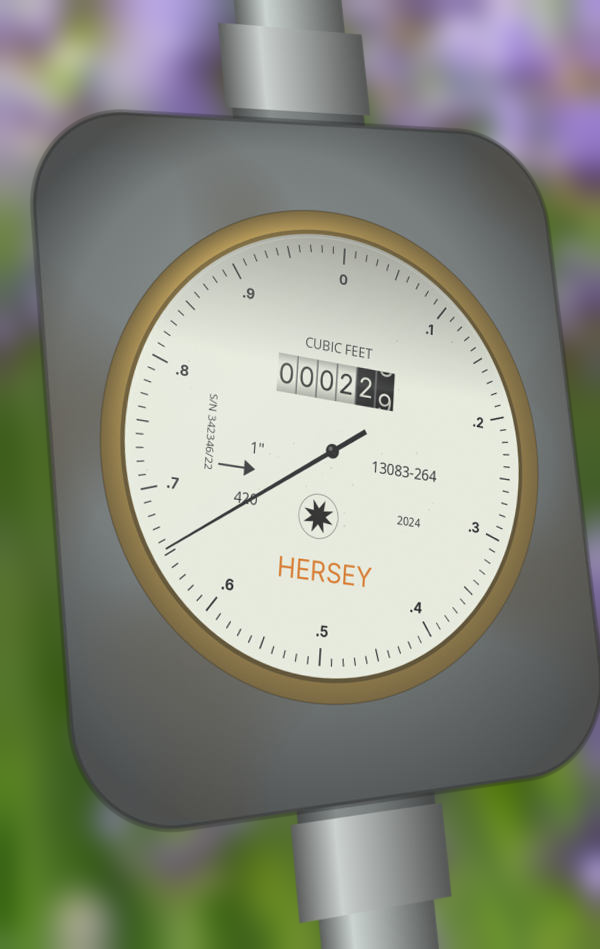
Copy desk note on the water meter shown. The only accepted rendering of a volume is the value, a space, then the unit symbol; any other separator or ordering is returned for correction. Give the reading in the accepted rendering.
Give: 228.65 ft³
